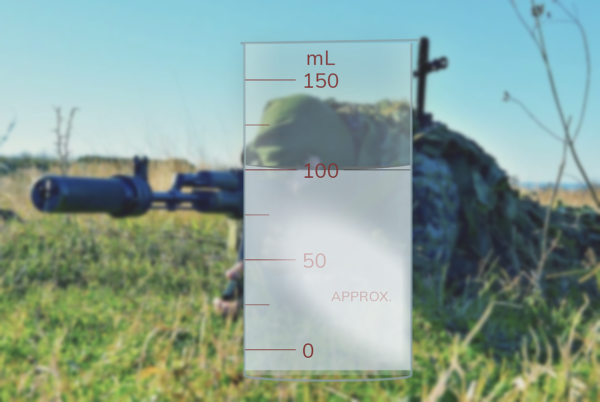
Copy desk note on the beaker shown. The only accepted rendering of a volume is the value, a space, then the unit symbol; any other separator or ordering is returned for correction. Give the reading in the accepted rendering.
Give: 100 mL
